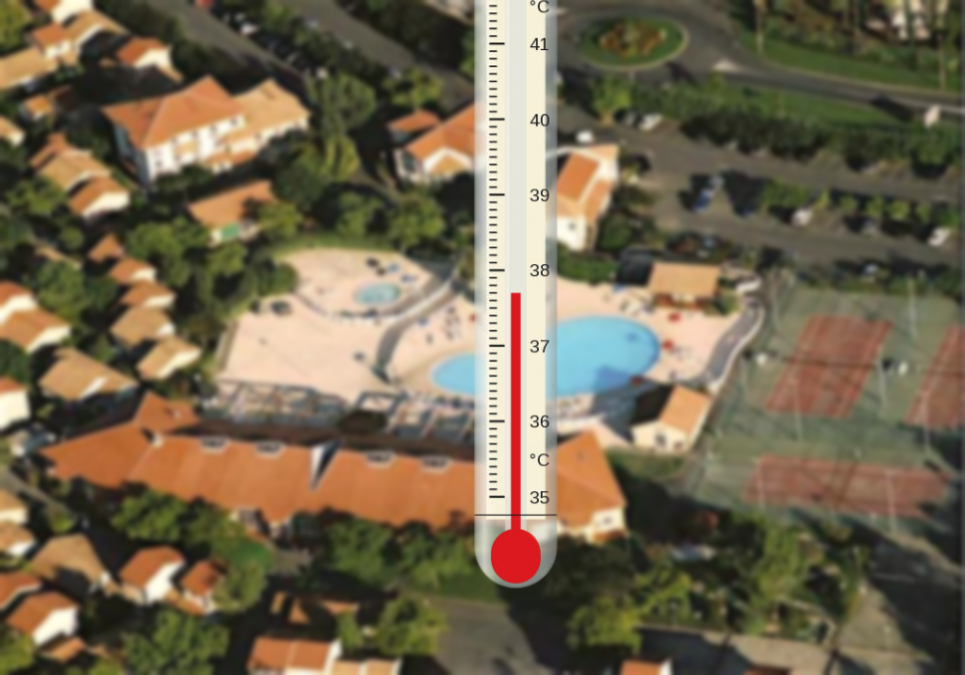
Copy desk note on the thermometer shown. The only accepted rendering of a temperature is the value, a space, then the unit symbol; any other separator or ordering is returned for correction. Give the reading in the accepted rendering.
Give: 37.7 °C
